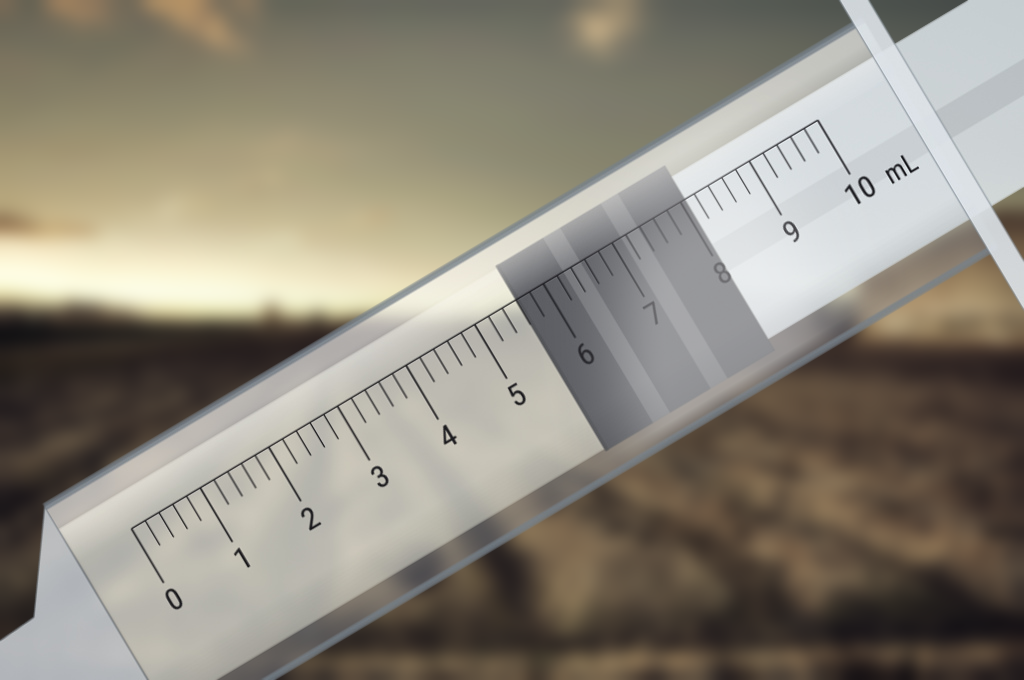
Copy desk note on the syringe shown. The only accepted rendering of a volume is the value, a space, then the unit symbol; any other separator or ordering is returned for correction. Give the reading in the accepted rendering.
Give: 5.6 mL
